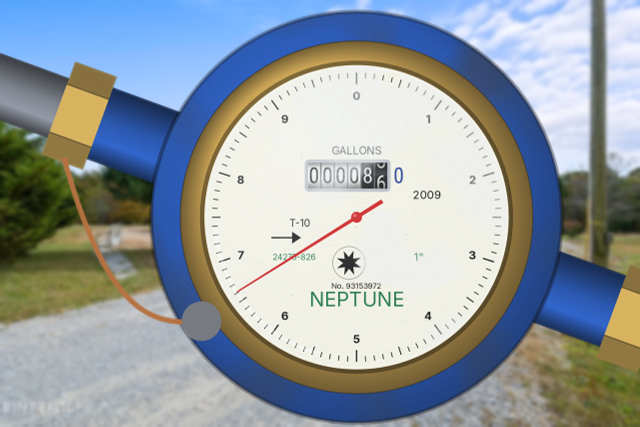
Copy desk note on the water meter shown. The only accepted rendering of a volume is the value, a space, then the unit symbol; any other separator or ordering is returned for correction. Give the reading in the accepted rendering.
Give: 856.6 gal
